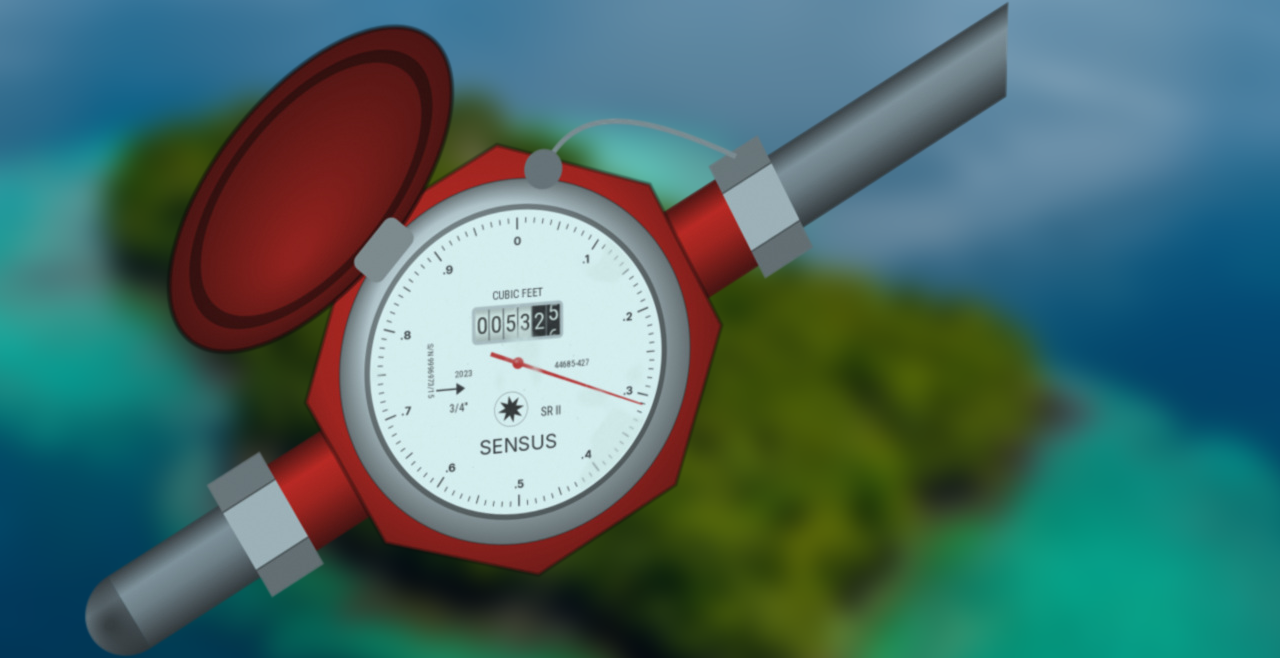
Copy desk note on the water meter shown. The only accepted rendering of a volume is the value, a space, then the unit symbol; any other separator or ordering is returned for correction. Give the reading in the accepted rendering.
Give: 5325.31 ft³
